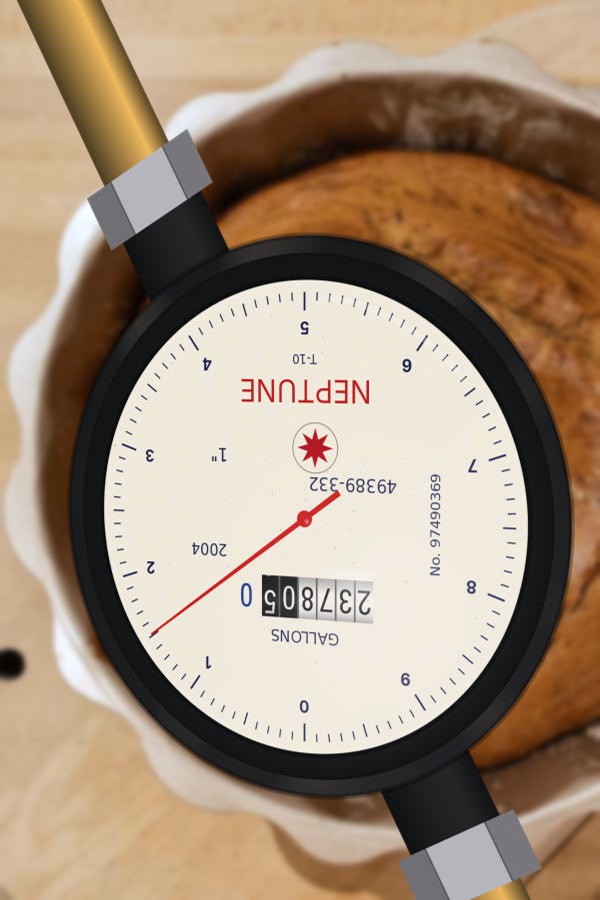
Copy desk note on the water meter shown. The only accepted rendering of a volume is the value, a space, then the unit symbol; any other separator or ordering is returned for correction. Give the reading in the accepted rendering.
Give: 2378051.5 gal
